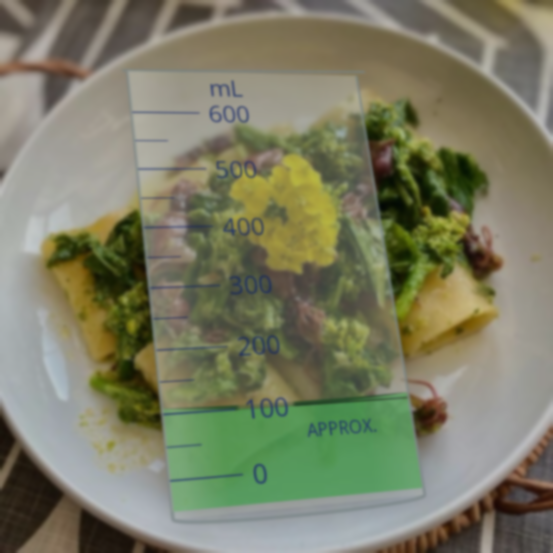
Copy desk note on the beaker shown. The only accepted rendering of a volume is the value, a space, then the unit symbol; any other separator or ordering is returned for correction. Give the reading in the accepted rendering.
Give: 100 mL
